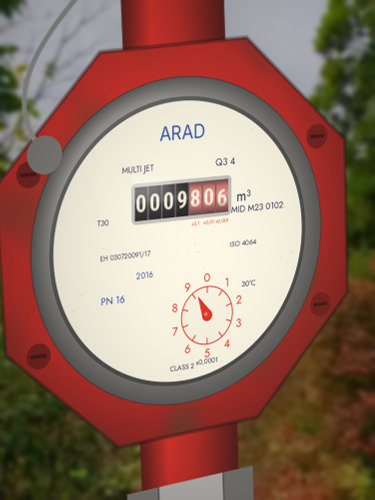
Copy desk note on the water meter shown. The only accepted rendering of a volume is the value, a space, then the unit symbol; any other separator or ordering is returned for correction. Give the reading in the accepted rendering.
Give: 9.8059 m³
